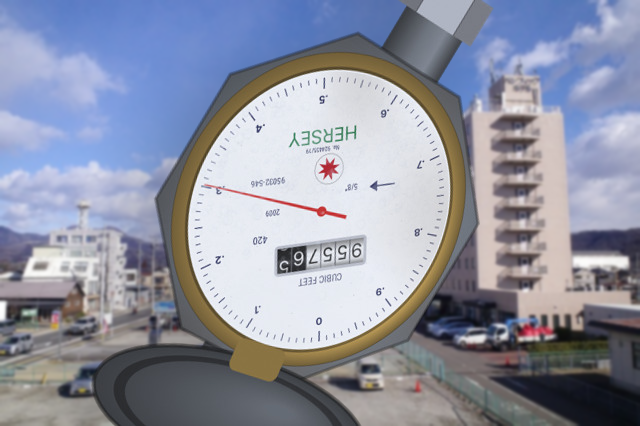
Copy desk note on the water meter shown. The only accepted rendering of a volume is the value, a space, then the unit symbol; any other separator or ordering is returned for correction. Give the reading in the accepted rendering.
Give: 955765.30 ft³
